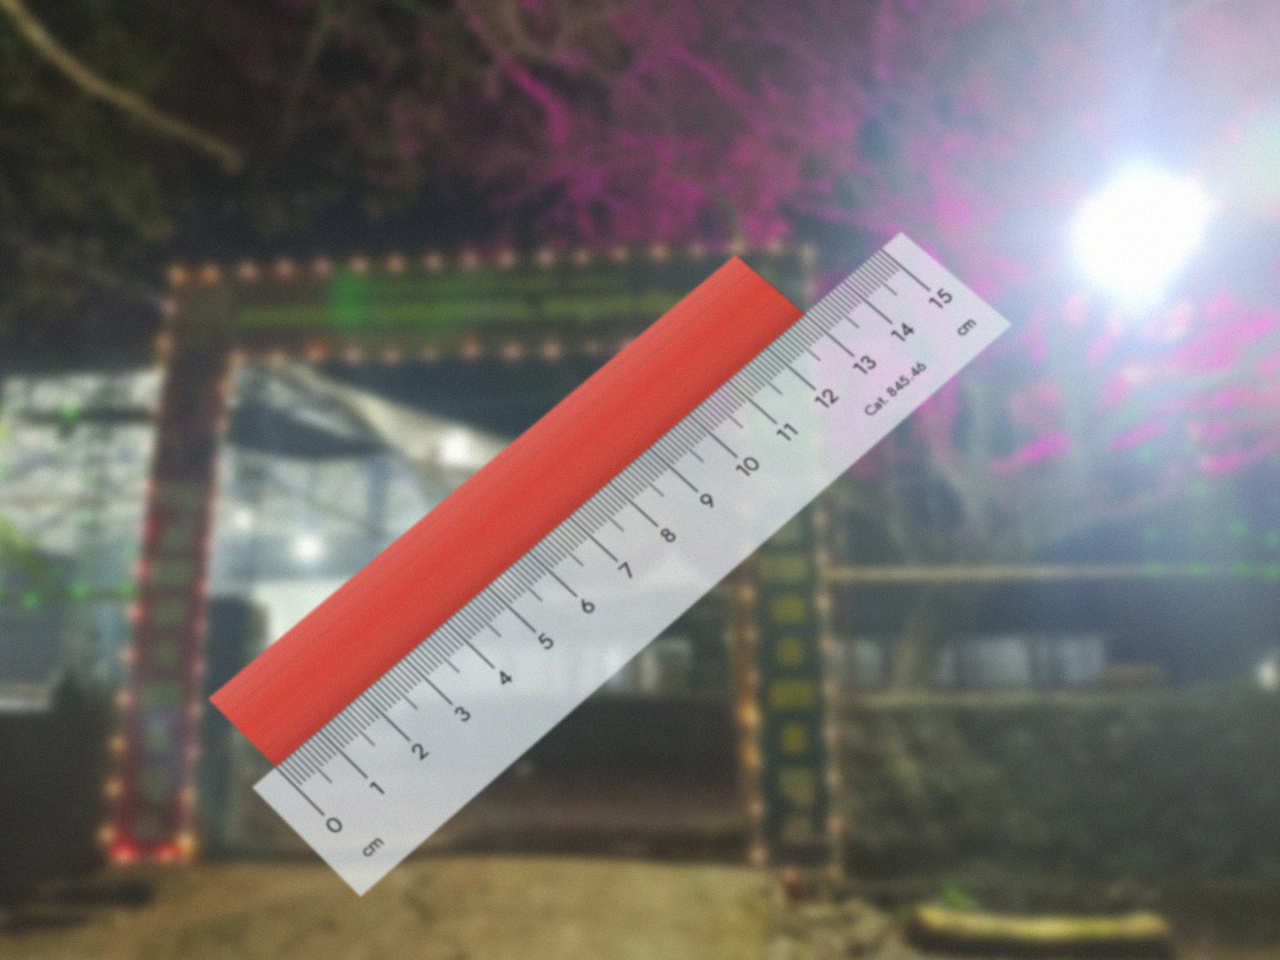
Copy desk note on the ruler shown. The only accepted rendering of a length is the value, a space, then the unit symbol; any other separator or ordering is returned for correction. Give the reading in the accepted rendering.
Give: 13 cm
